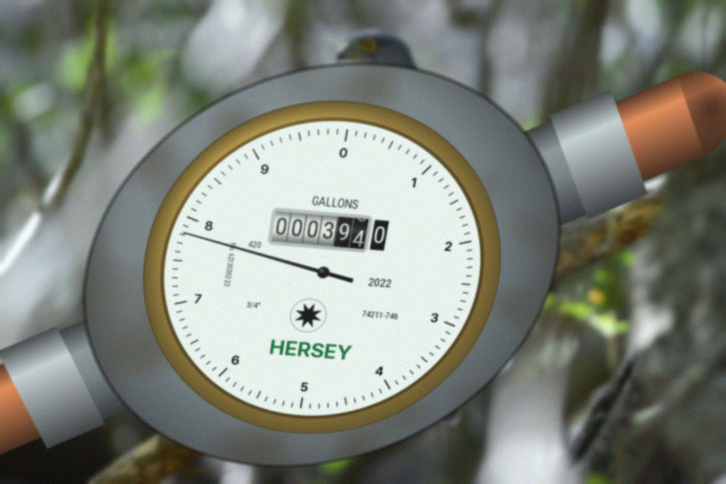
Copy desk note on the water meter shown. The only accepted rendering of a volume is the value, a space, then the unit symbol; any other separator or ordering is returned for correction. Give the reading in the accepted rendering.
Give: 3937.8 gal
